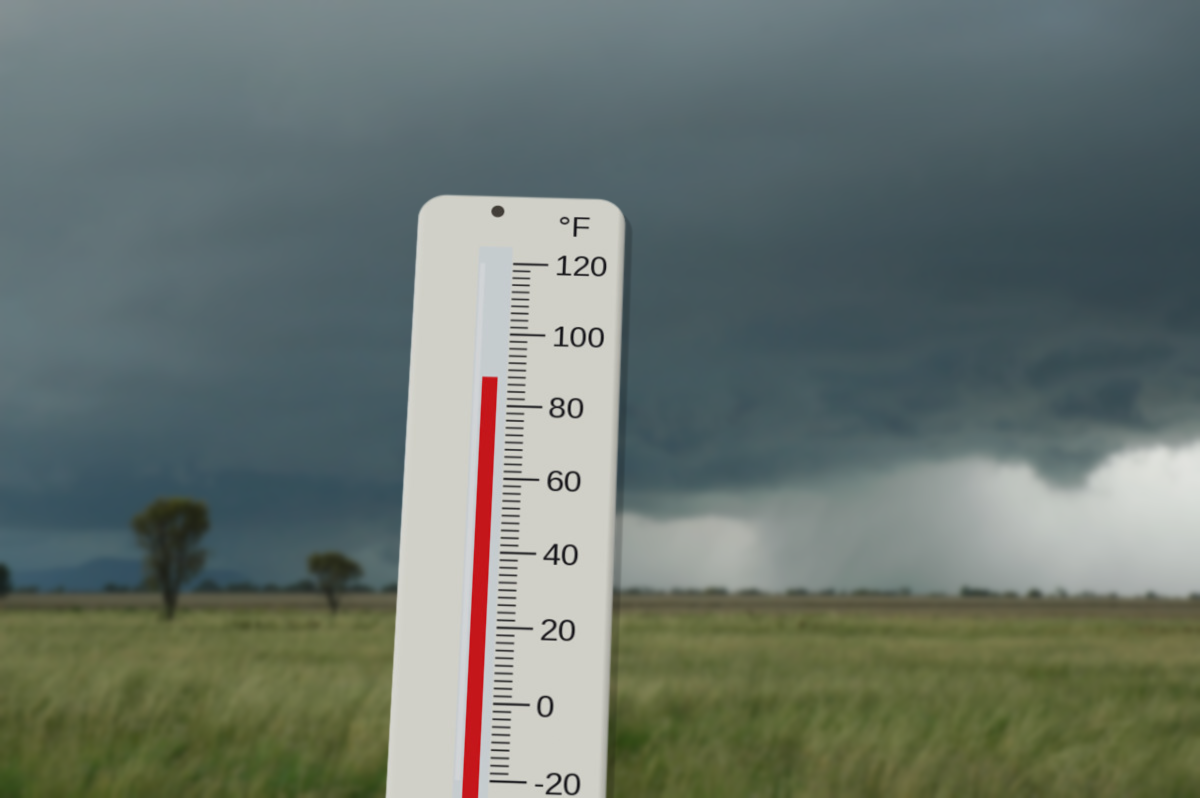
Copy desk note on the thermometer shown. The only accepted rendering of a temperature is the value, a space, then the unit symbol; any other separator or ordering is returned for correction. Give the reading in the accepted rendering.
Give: 88 °F
